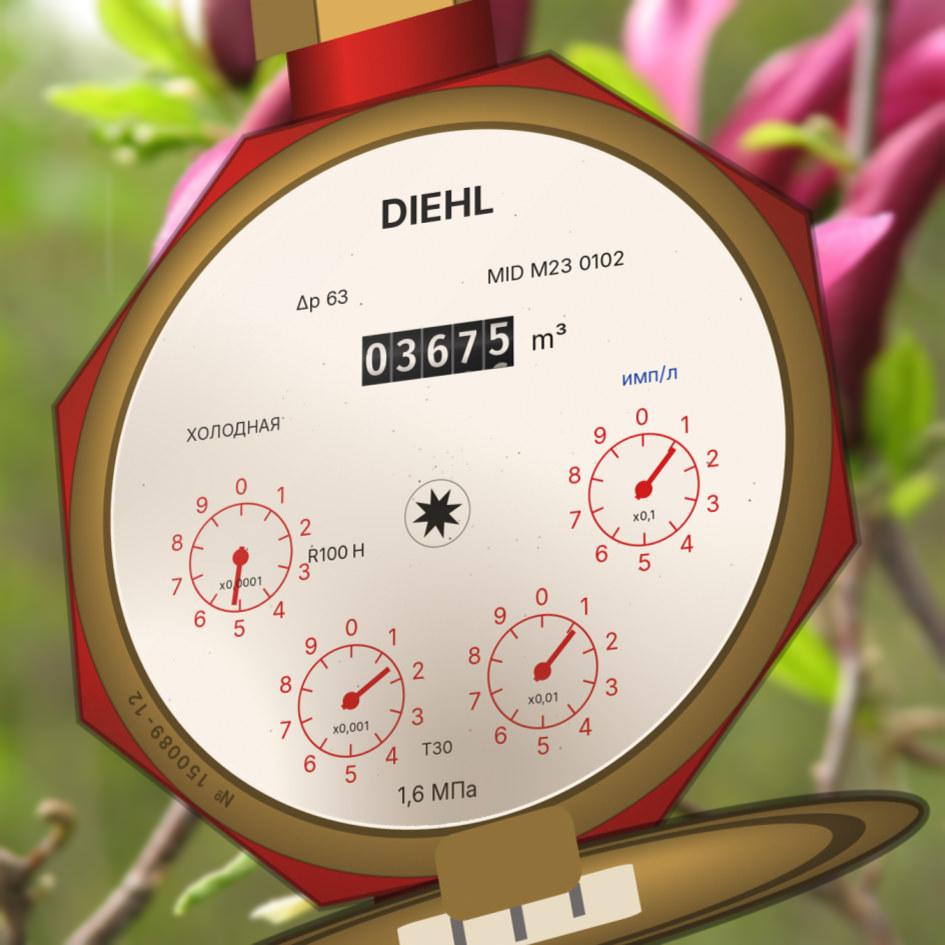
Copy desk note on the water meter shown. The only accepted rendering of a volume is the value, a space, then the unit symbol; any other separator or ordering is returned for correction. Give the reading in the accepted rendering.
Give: 3675.1115 m³
